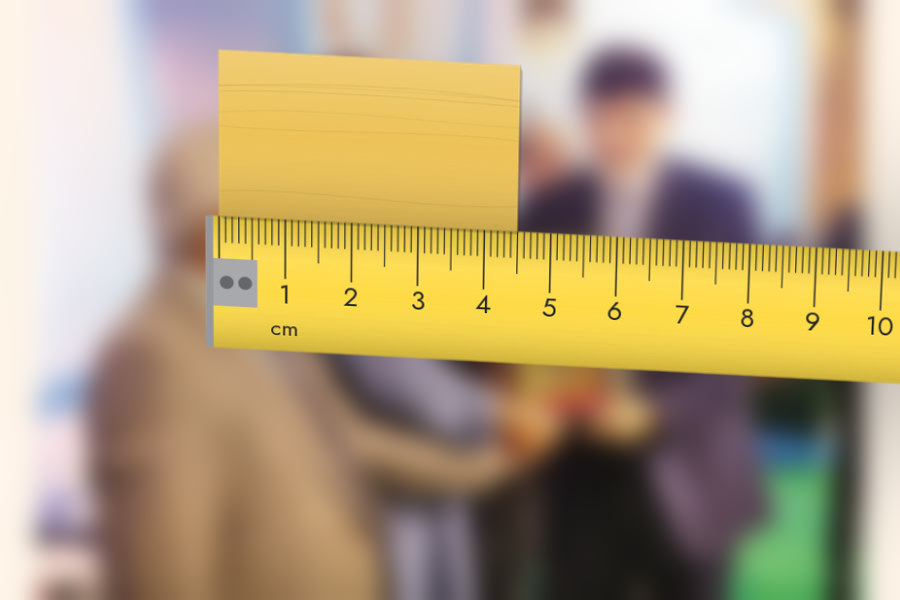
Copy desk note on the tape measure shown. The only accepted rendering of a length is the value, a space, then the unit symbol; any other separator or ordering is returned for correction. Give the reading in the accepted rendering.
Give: 4.5 cm
